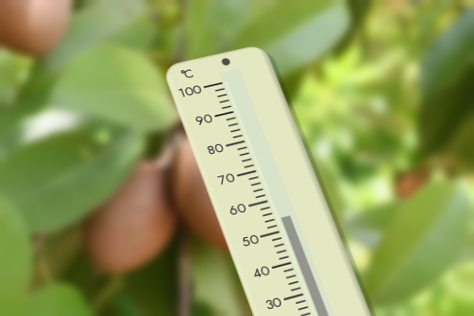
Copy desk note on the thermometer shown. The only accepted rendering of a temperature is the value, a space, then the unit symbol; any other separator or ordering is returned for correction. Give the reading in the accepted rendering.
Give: 54 °C
